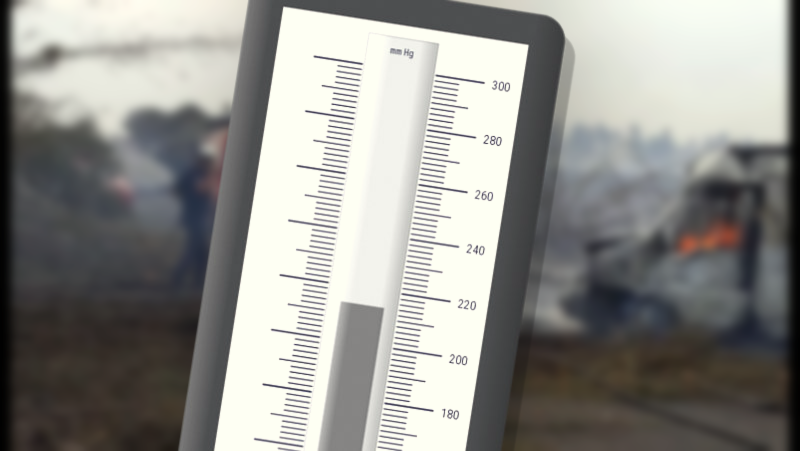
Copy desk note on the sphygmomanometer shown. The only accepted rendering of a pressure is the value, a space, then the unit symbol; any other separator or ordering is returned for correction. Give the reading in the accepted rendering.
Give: 214 mmHg
